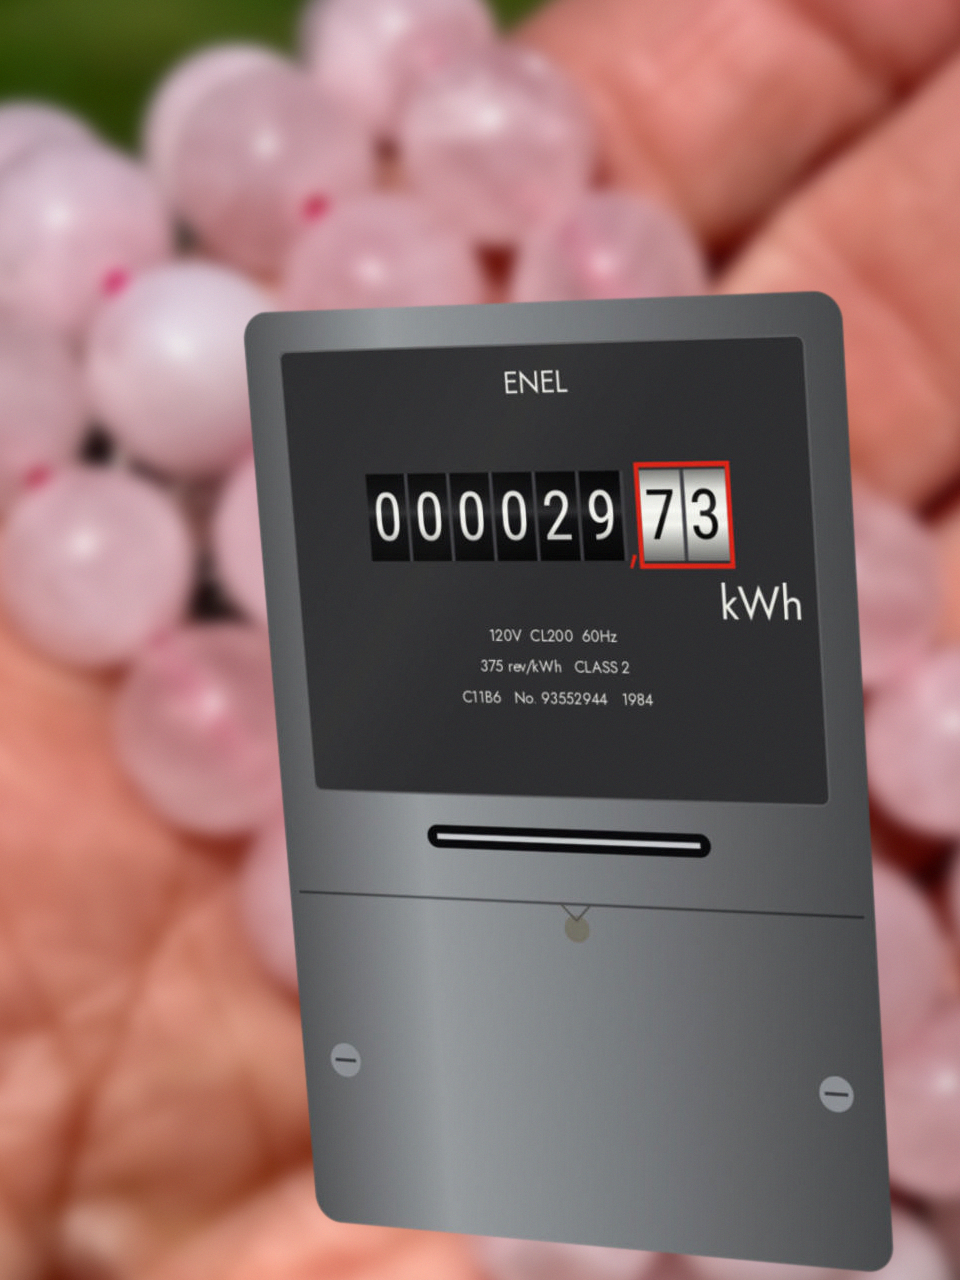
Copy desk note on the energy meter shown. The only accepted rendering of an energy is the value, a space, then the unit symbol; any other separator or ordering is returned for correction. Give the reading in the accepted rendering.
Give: 29.73 kWh
